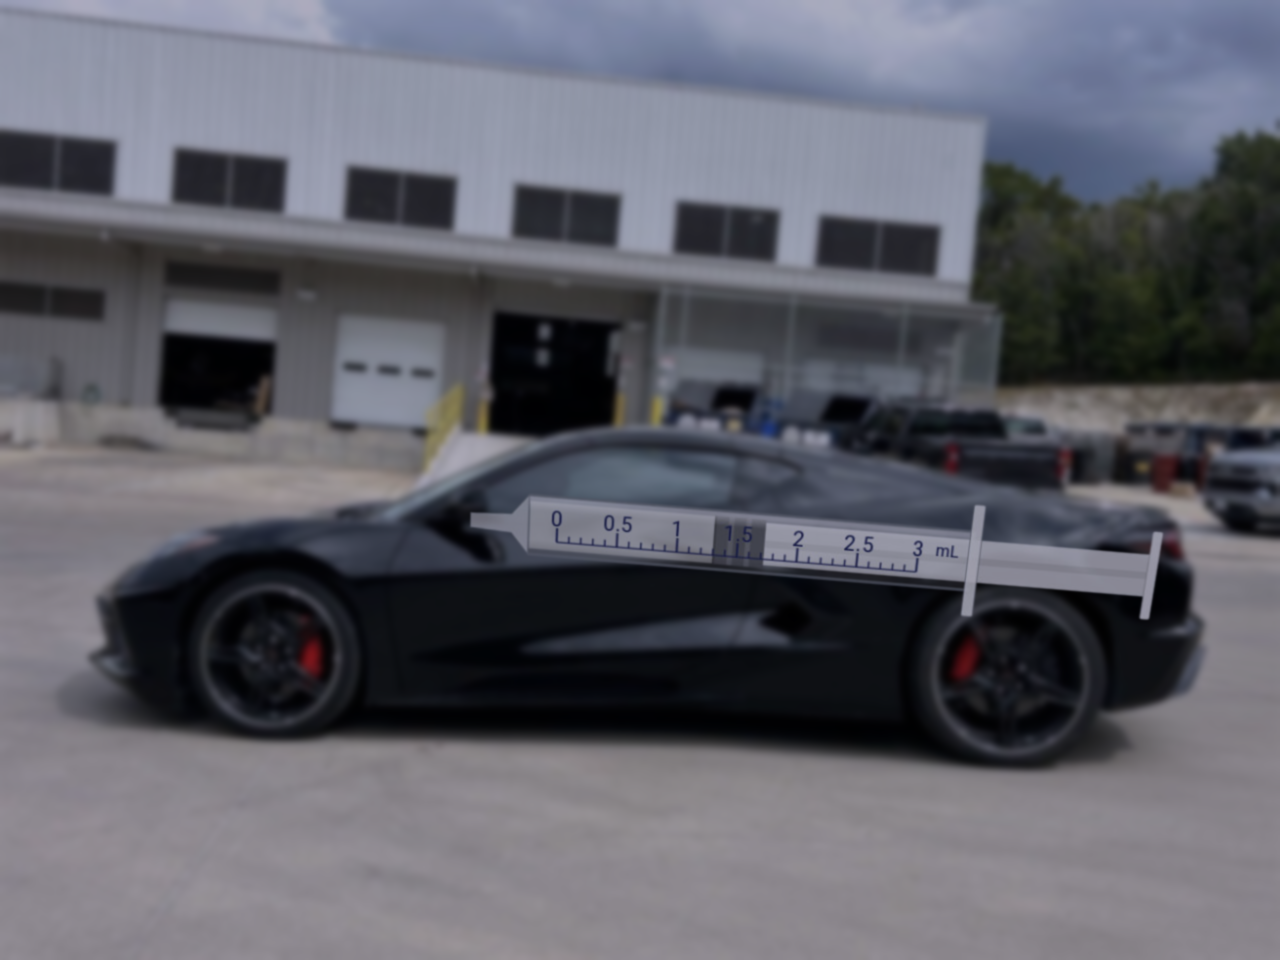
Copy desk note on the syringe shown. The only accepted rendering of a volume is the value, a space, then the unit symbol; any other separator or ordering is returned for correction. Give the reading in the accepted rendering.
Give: 1.3 mL
